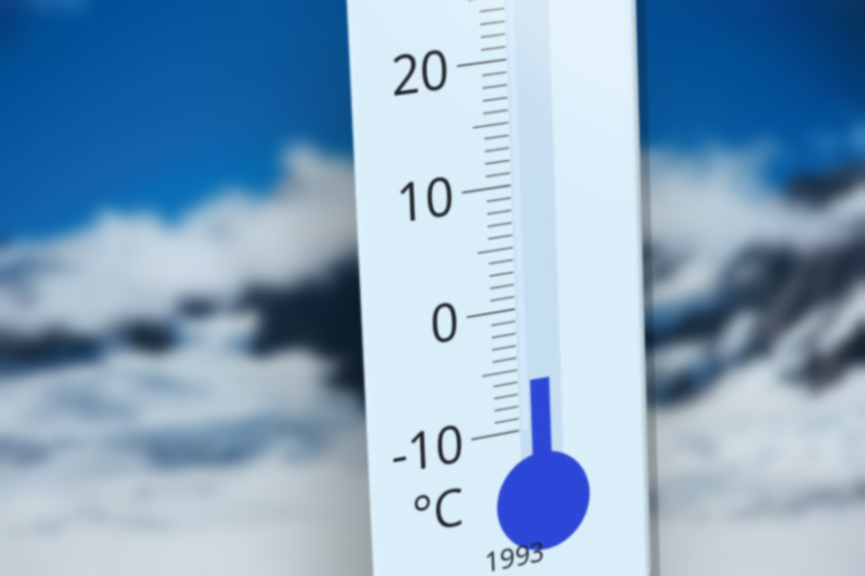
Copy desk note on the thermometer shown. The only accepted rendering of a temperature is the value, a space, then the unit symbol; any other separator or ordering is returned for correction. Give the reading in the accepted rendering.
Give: -6 °C
